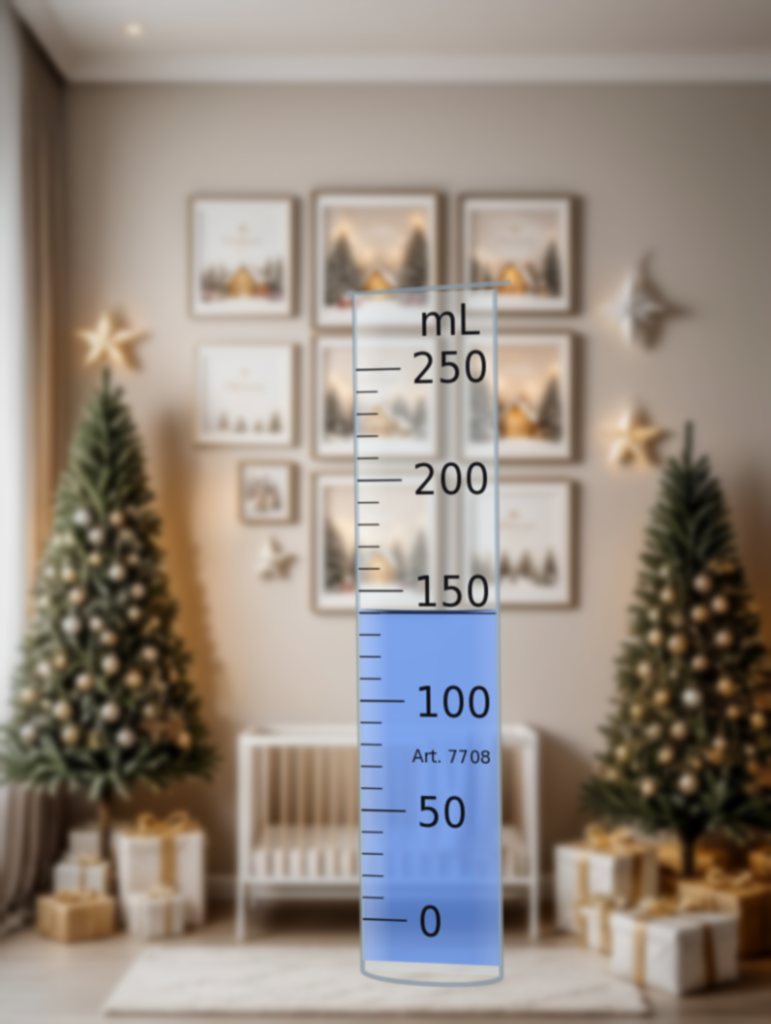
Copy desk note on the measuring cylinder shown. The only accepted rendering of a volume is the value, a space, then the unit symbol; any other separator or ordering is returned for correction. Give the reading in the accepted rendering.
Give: 140 mL
